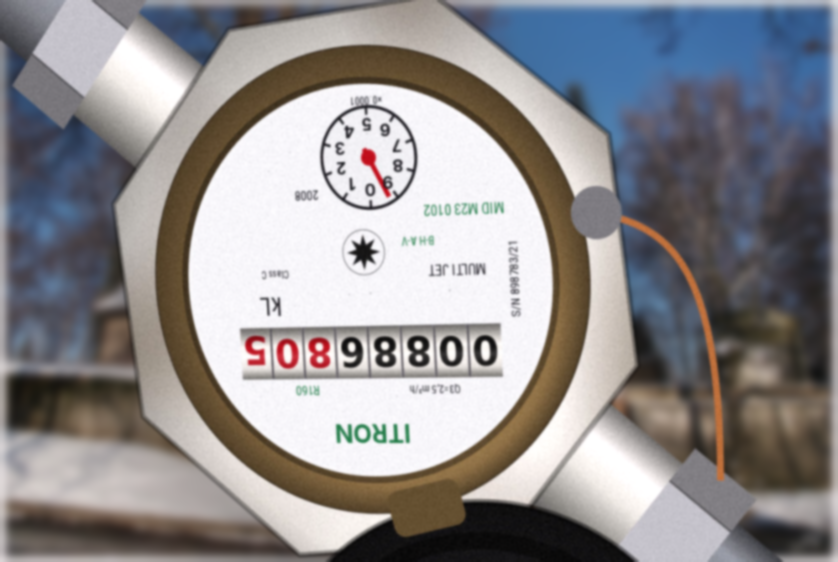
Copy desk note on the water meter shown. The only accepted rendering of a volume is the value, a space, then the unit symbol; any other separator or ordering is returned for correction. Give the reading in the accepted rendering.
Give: 886.8049 kL
